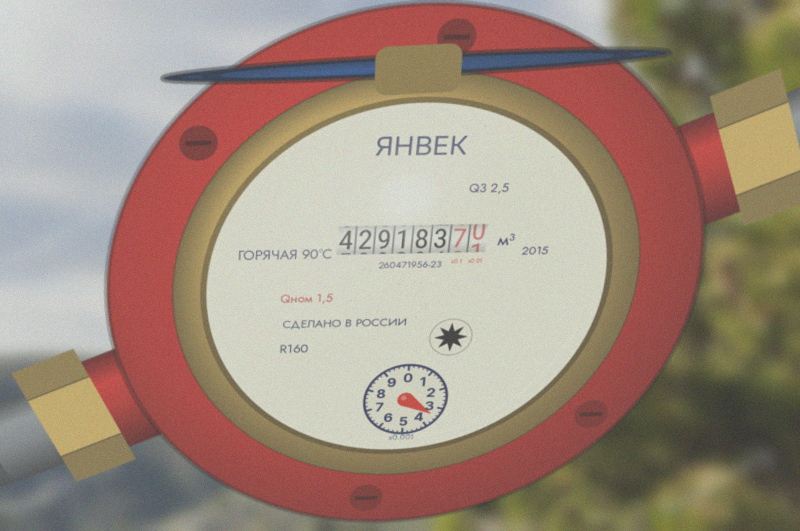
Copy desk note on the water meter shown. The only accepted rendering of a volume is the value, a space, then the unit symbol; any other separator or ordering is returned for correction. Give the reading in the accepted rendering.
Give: 429183.703 m³
